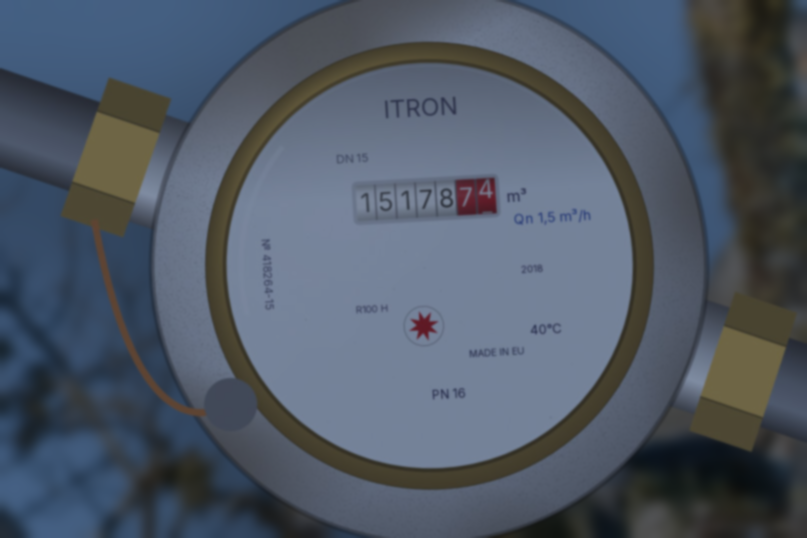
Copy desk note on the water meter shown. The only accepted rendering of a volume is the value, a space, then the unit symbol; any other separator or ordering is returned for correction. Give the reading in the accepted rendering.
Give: 15178.74 m³
